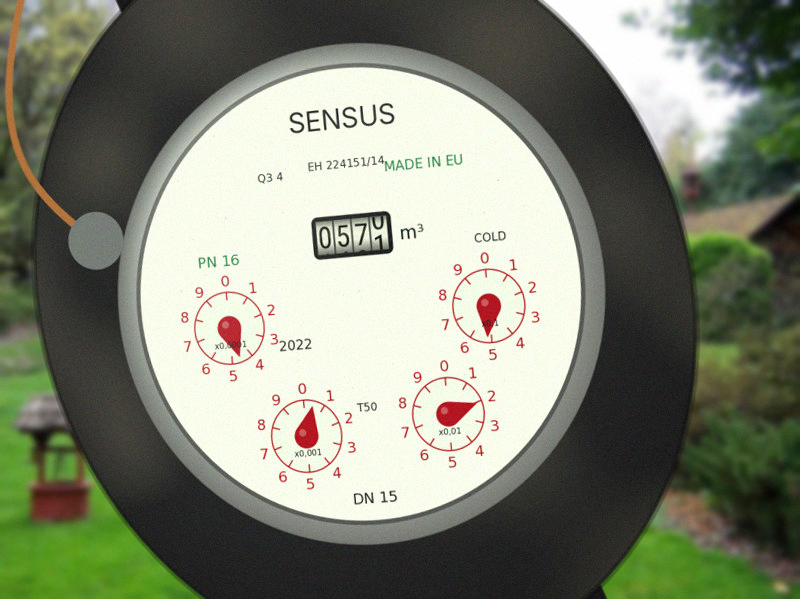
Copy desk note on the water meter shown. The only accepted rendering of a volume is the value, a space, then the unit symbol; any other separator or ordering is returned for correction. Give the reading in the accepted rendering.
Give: 570.5204 m³
